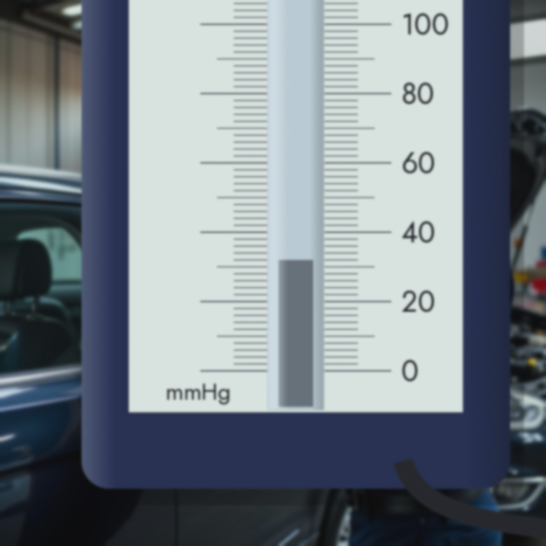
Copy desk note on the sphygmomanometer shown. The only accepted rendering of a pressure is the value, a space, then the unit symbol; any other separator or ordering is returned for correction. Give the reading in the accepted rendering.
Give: 32 mmHg
